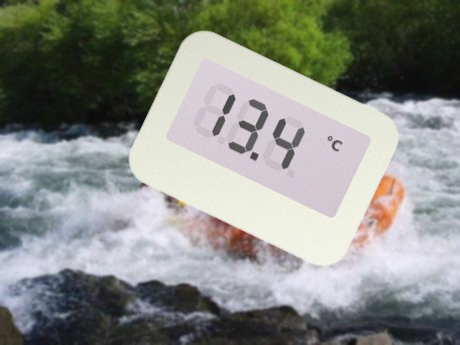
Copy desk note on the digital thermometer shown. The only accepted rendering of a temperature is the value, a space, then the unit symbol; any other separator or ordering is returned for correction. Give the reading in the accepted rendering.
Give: 13.4 °C
